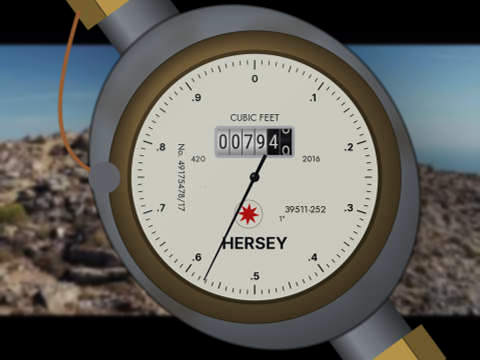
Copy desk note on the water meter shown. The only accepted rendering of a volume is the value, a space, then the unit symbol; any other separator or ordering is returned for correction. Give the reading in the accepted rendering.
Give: 7948.57 ft³
